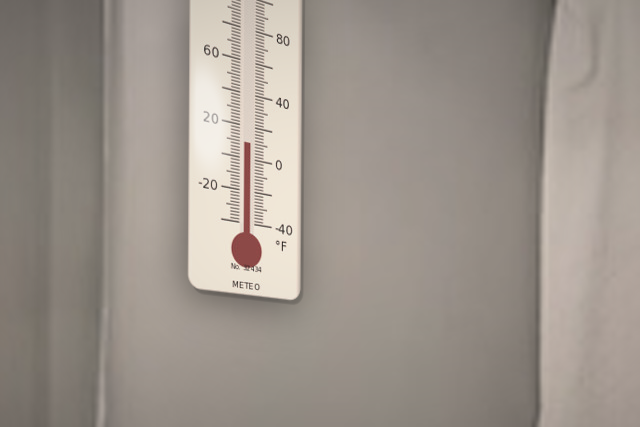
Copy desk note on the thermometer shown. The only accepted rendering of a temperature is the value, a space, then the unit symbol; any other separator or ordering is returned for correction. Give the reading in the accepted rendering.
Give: 10 °F
